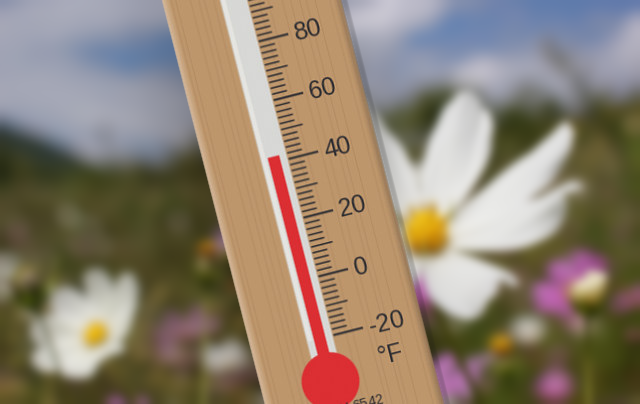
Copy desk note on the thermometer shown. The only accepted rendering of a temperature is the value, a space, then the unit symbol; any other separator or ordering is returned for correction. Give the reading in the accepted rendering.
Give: 42 °F
